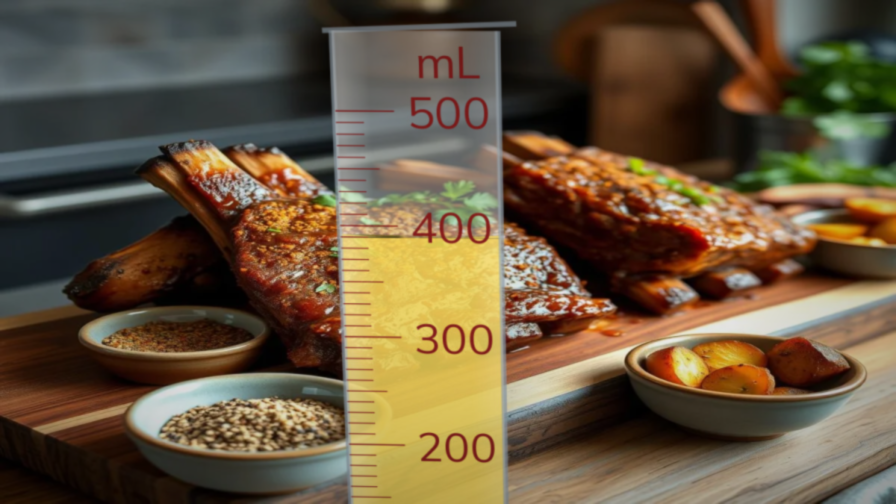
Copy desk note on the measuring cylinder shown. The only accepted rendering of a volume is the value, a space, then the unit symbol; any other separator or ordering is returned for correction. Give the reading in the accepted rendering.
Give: 390 mL
